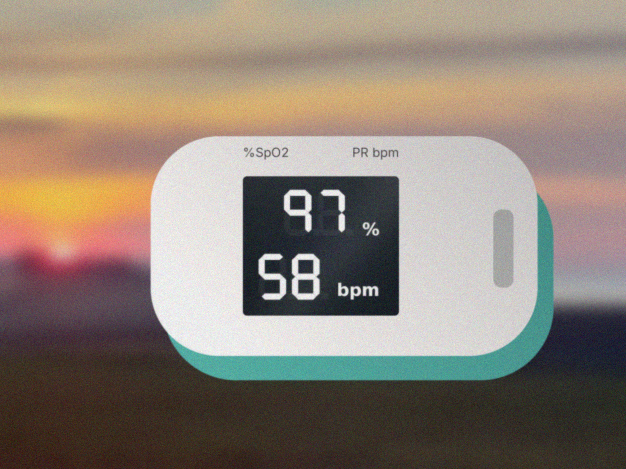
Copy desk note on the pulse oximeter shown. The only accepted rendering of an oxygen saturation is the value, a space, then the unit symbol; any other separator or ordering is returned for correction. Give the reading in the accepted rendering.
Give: 97 %
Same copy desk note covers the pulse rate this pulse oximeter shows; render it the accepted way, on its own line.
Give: 58 bpm
